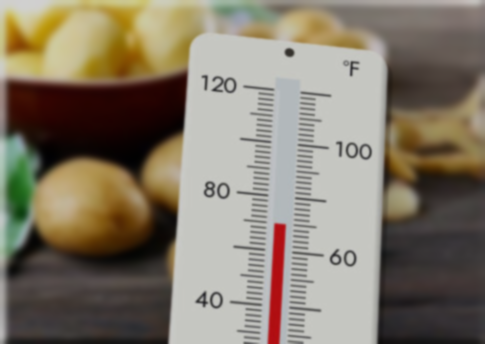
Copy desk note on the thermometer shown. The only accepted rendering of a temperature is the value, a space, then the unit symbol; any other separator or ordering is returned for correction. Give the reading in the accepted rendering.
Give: 70 °F
